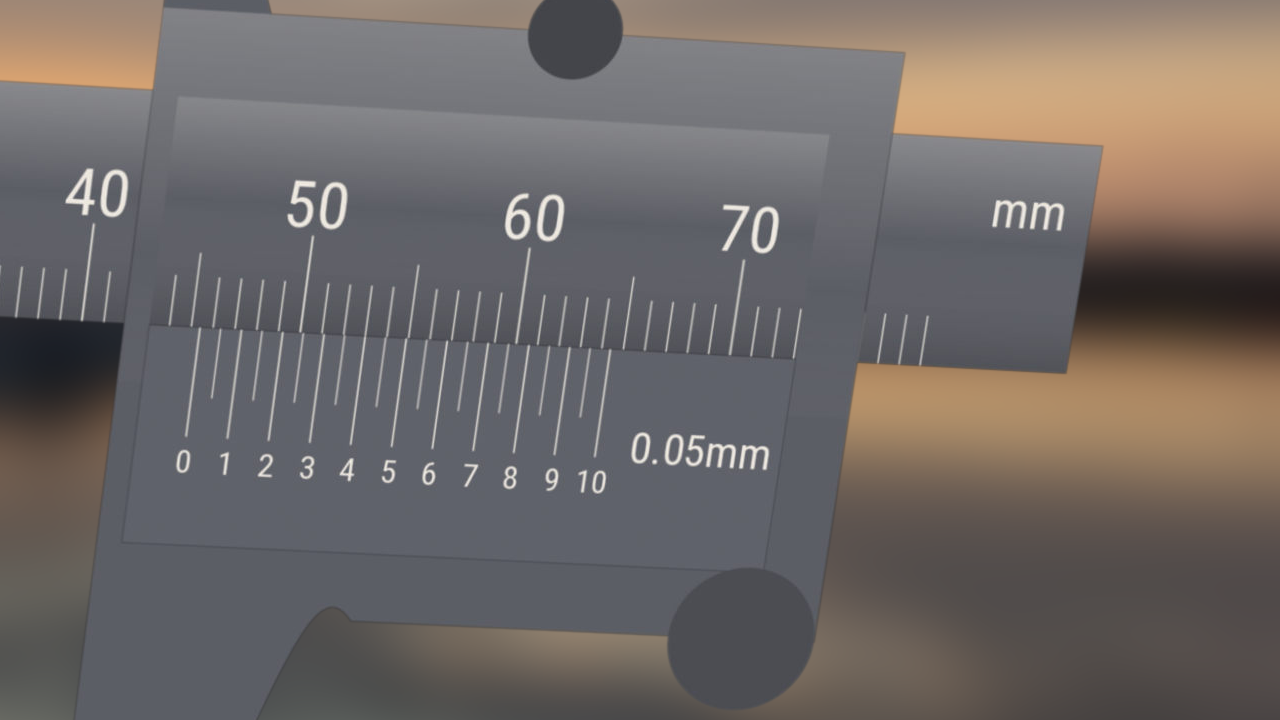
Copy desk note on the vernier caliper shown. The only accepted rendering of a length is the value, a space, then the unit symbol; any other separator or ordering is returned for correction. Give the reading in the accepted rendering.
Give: 45.4 mm
